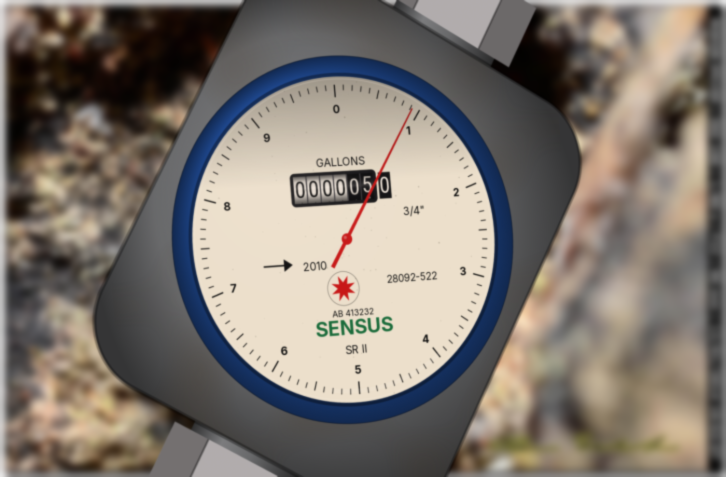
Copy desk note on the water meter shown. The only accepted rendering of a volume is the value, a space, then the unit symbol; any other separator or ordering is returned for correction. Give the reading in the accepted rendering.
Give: 50.9 gal
